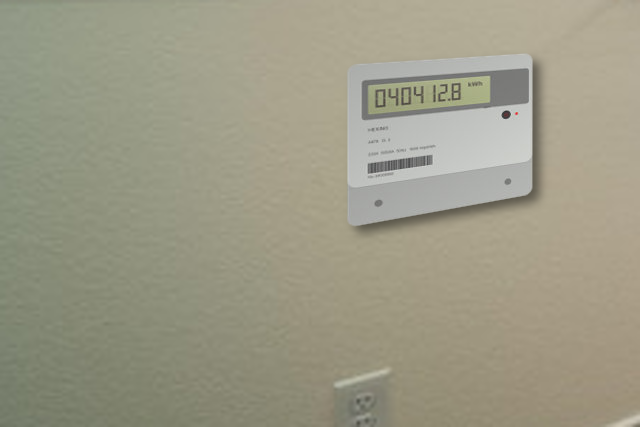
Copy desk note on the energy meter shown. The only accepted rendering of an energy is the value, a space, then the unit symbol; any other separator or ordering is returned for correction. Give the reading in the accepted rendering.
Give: 40412.8 kWh
